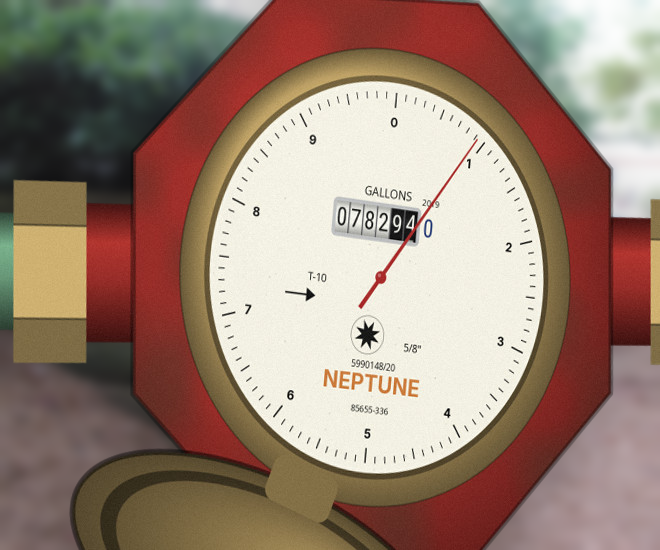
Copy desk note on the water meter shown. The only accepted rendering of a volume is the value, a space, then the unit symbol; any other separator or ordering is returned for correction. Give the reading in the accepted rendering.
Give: 782940.9 gal
